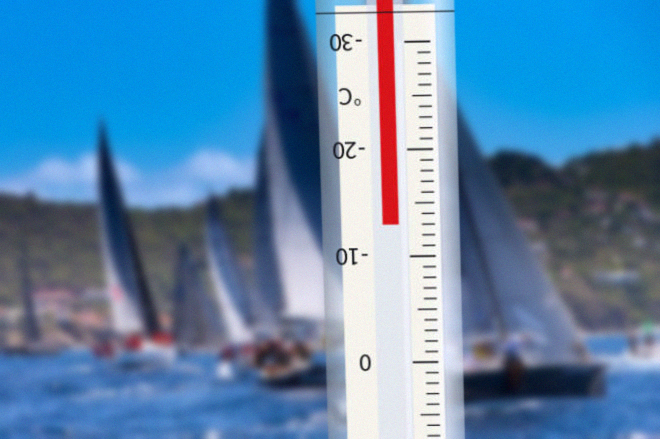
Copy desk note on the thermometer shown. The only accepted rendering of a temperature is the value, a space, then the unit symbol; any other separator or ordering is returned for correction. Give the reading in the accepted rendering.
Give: -13 °C
